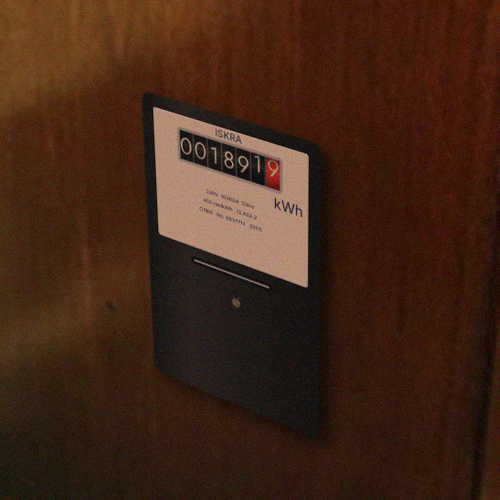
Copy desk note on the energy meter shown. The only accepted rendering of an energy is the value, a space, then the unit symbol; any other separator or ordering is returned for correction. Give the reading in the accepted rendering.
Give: 1891.9 kWh
